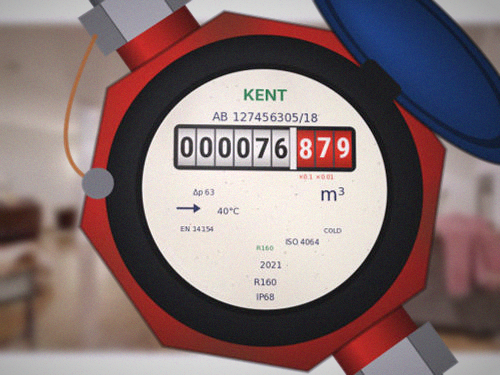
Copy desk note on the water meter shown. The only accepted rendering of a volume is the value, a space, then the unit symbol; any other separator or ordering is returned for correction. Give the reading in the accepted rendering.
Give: 76.879 m³
